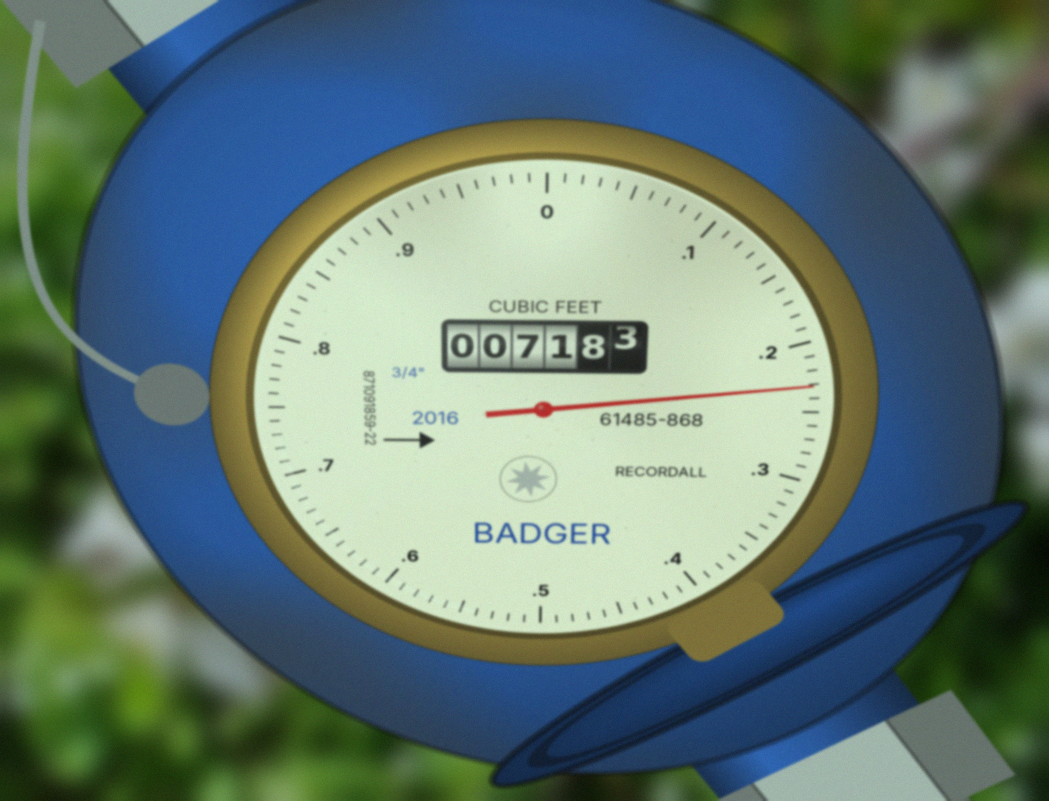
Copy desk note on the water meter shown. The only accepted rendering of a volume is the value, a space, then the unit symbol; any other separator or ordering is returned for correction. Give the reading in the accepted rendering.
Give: 7183.23 ft³
